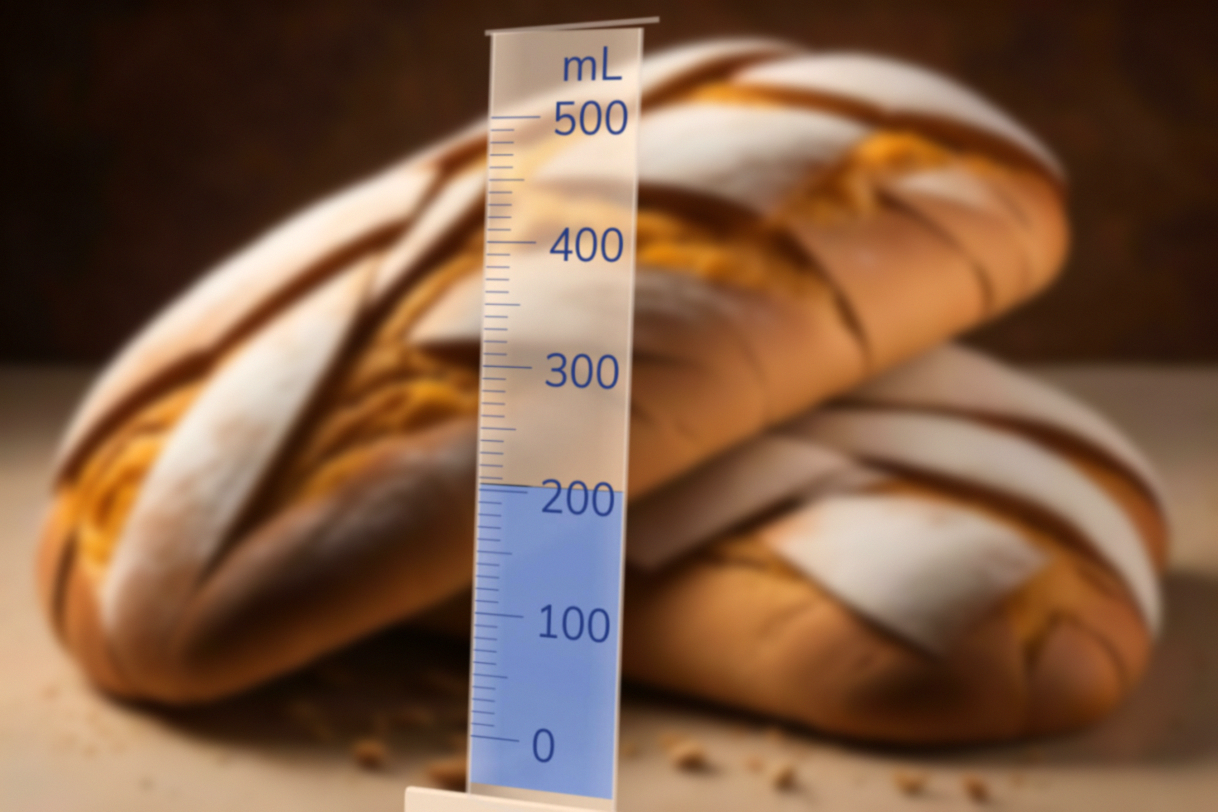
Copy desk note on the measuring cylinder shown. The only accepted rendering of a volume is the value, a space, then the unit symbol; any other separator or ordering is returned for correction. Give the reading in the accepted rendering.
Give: 205 mL
